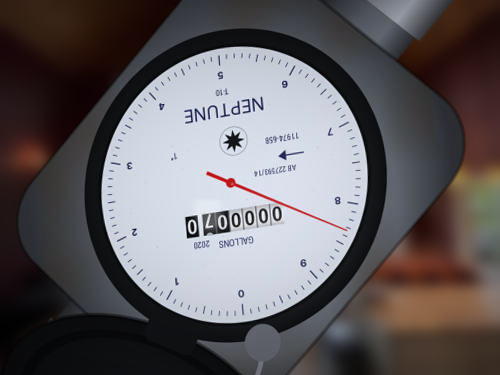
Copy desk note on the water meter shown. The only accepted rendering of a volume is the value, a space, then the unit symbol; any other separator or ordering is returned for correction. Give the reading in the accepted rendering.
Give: 68.3 gal
